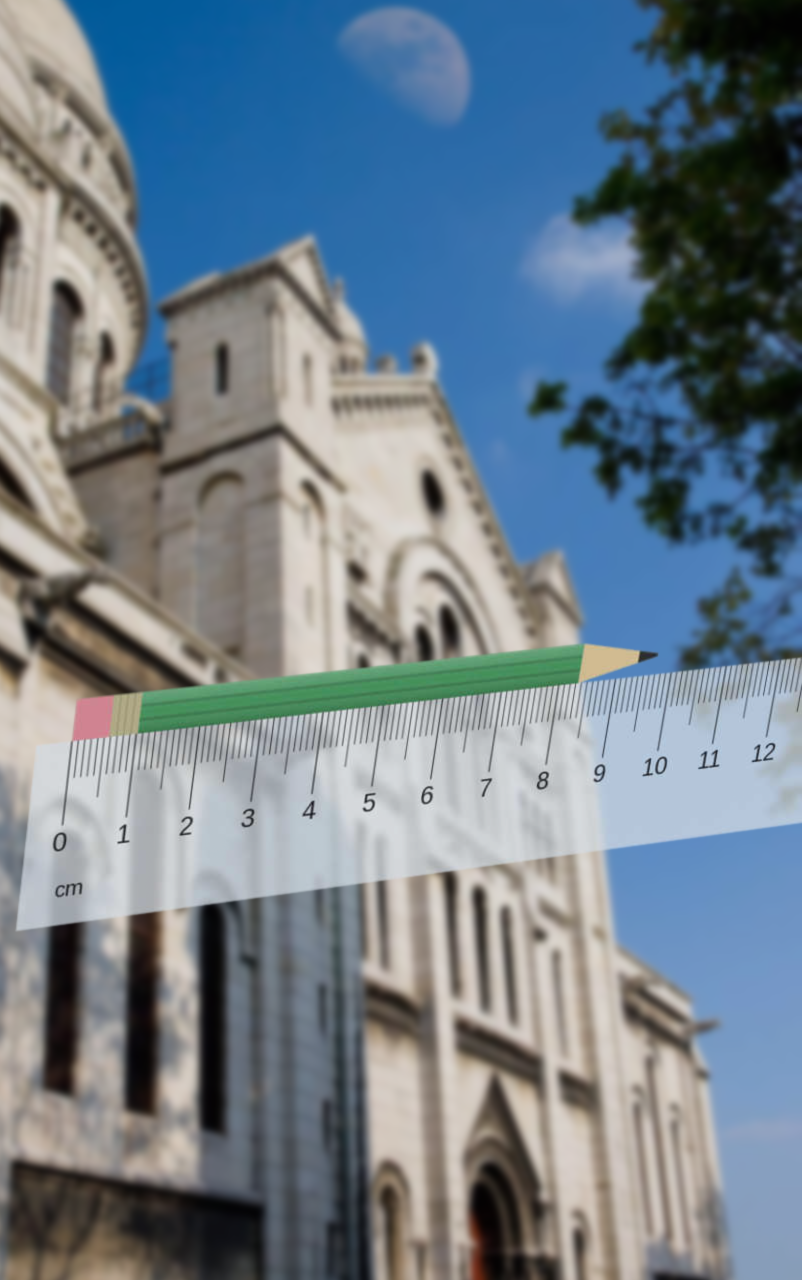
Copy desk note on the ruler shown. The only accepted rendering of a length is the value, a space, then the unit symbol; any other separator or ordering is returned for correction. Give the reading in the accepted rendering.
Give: 9.7 cm
